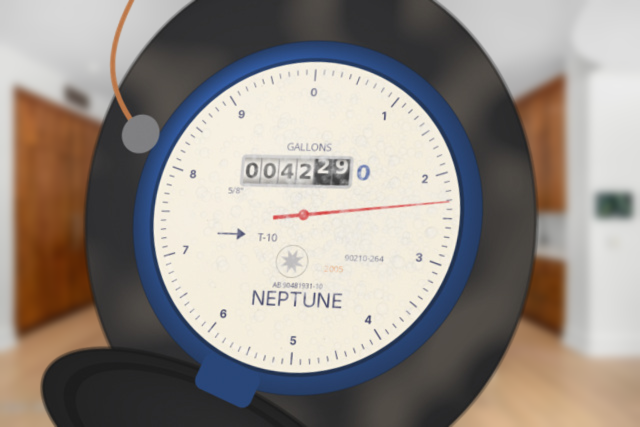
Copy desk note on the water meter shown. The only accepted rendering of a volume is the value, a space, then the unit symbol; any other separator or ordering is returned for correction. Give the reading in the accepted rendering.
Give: 42292.3 gal
